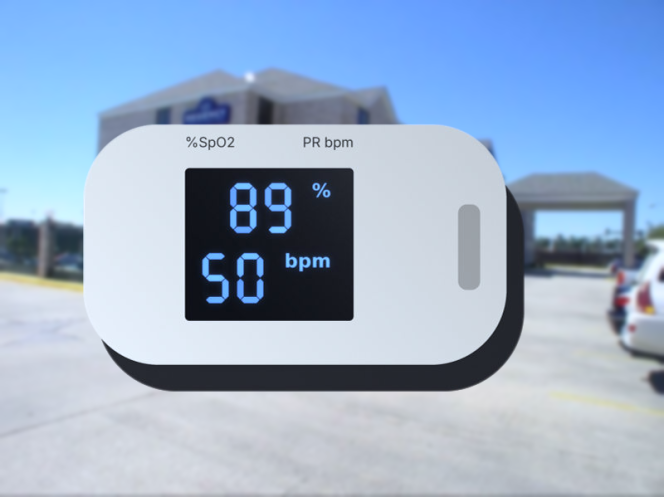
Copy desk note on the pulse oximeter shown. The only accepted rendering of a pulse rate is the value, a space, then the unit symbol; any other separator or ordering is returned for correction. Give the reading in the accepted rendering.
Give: 50 bpm
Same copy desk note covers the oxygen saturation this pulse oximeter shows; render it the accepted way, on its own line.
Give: 89 %
